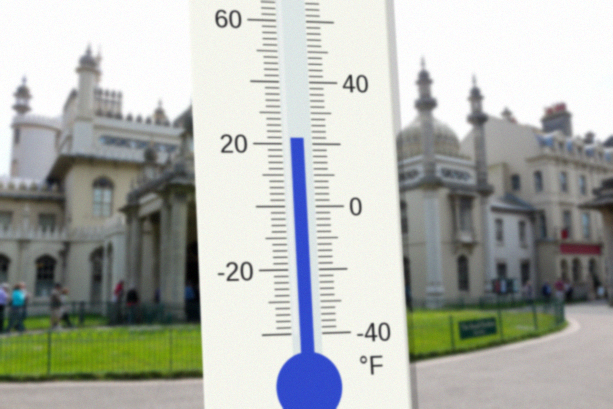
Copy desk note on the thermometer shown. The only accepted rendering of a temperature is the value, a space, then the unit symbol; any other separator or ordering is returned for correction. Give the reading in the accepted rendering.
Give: 22 °F
